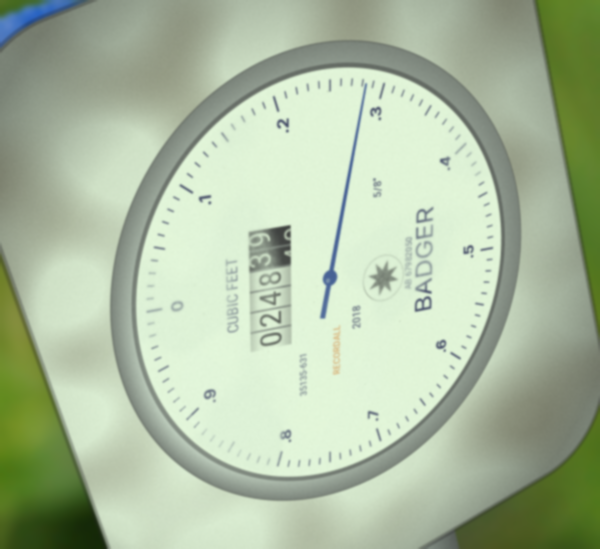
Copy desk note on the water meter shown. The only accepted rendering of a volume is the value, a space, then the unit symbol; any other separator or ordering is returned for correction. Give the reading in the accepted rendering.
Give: 24839.28 ft³
